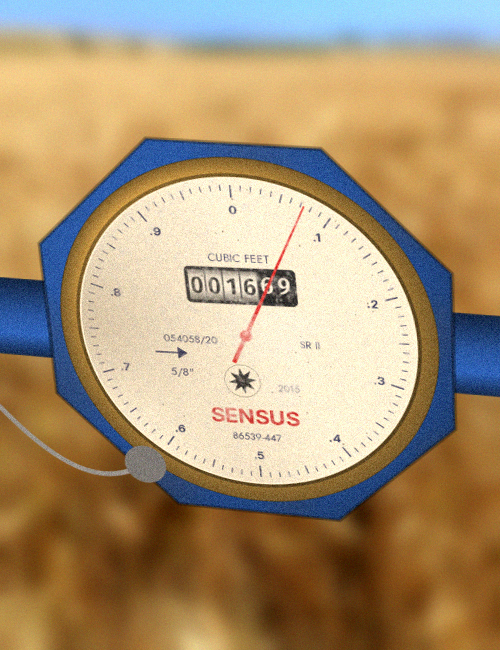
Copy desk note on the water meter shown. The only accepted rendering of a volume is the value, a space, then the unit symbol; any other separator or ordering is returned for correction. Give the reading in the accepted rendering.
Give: 1669.07 ft³
